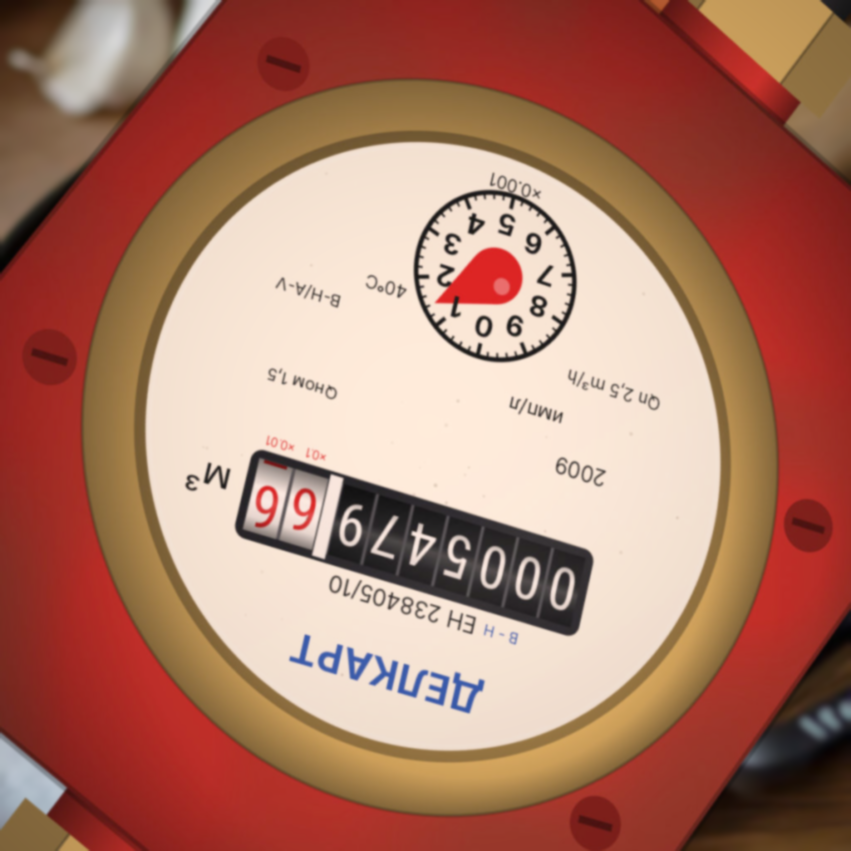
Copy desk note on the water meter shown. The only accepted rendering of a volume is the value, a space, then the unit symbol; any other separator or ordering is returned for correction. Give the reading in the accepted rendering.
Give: 5479.661 m³
